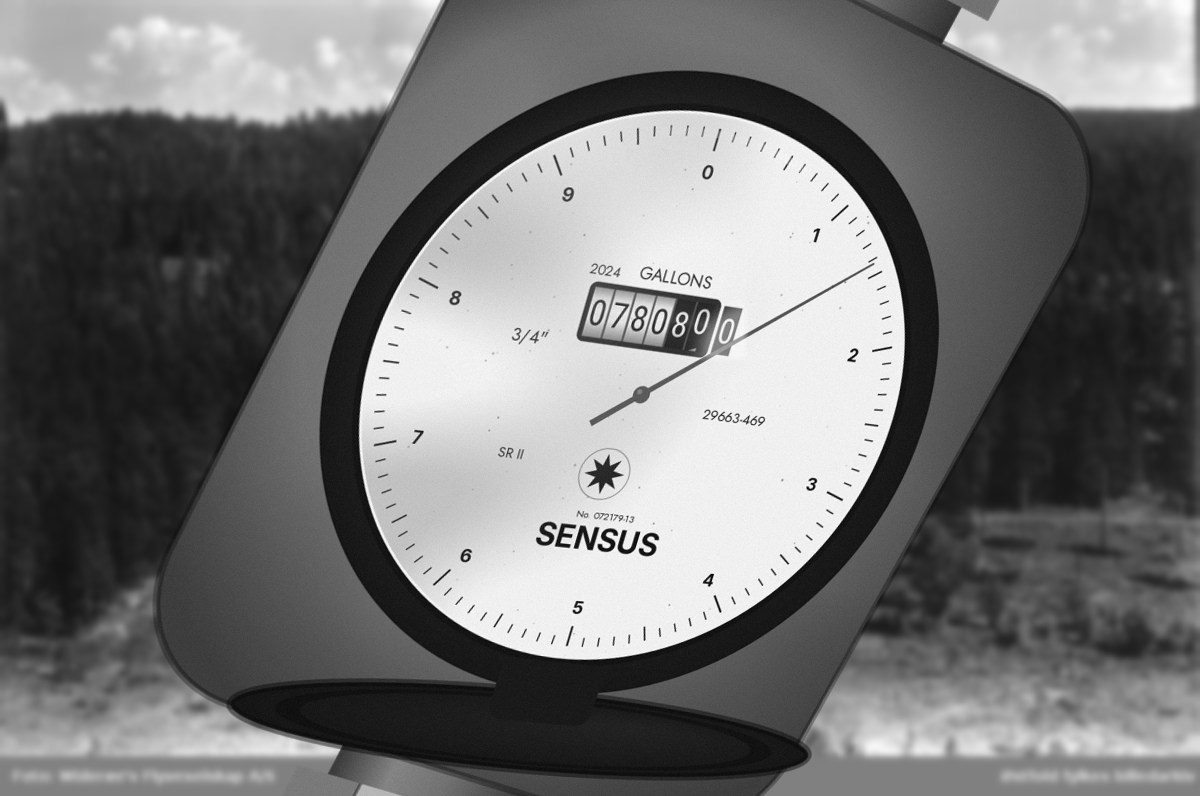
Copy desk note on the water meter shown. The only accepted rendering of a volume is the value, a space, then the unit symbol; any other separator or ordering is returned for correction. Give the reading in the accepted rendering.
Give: 780801.4 gal
